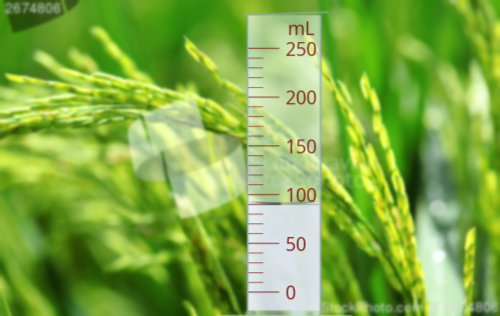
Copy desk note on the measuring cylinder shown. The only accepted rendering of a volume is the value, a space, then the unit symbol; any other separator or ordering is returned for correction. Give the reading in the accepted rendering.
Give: 90 mL
